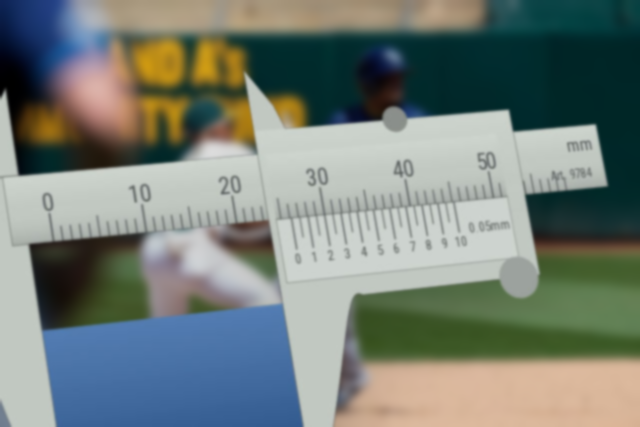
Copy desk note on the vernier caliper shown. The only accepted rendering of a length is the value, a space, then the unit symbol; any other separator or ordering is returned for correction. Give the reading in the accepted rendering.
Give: 26.2 mm
